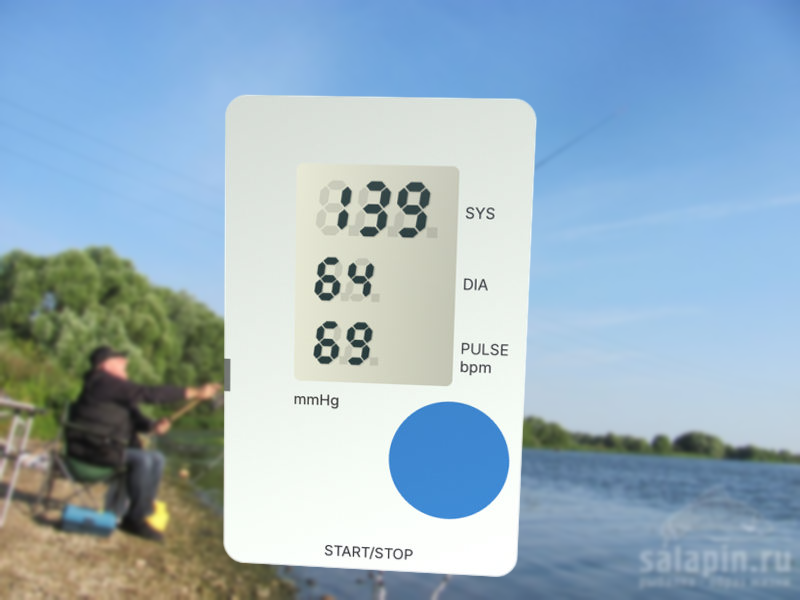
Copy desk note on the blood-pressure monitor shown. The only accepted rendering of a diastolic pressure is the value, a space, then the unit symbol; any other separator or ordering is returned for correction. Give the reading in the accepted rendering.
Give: 64 mmHg
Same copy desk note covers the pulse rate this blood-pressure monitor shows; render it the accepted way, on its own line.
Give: 69 bpm
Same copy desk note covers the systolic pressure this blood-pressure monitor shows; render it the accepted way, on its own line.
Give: 139 mmHg
